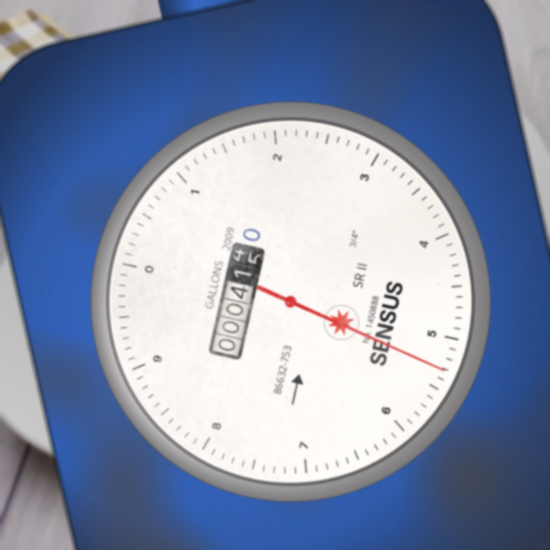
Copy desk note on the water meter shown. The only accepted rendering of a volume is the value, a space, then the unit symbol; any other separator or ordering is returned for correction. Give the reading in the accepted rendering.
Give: 4145.3 gal
